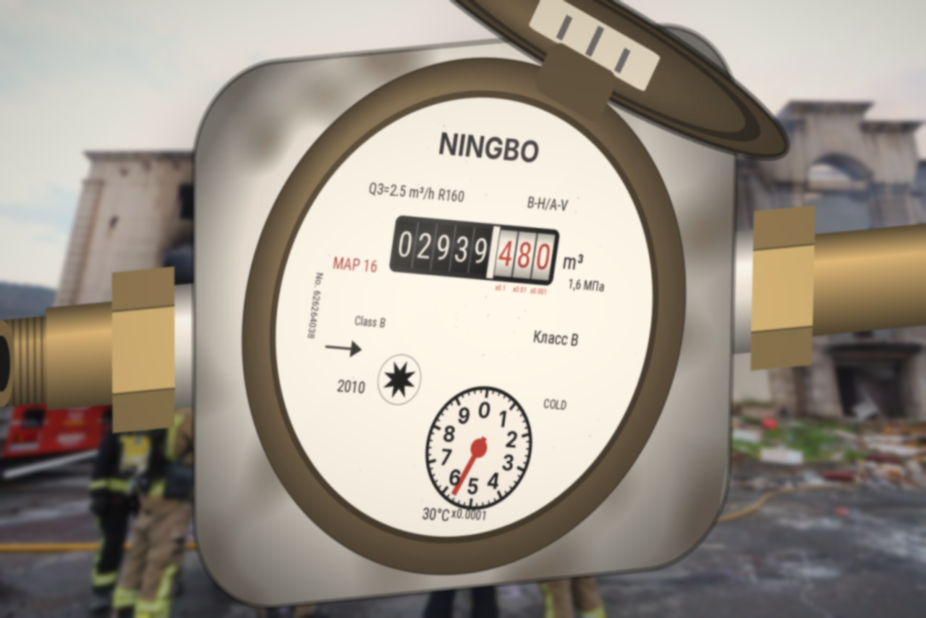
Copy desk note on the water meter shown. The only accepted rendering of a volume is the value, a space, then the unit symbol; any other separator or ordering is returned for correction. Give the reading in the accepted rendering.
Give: 2939.4805 m³
